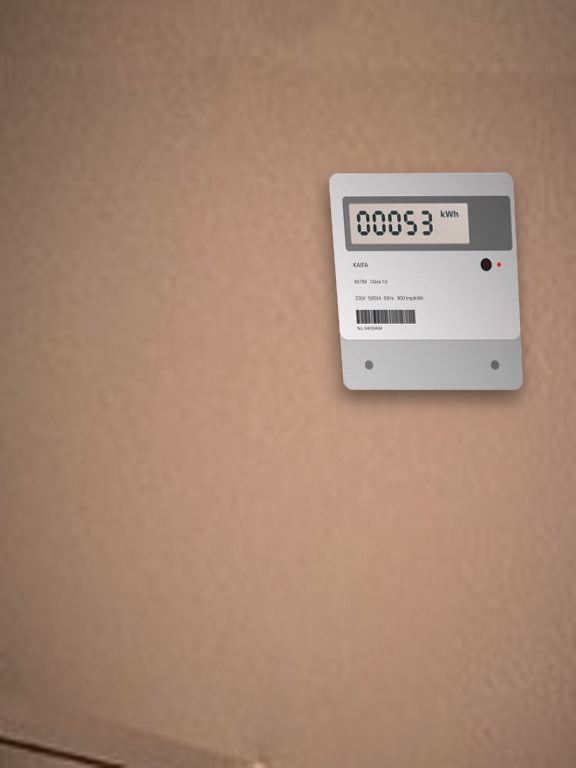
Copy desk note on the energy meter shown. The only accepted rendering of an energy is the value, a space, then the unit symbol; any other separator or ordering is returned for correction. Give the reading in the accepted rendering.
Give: 53 kWh
